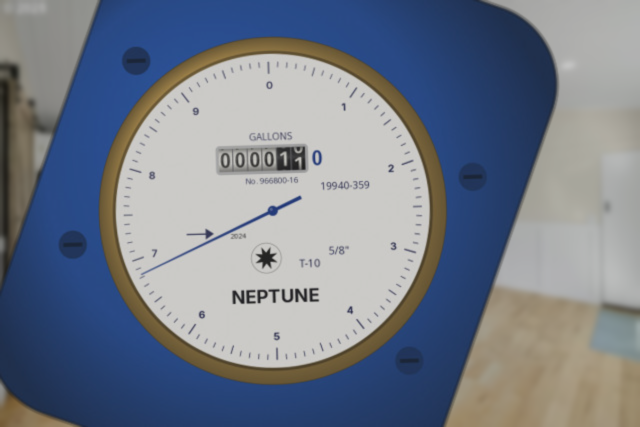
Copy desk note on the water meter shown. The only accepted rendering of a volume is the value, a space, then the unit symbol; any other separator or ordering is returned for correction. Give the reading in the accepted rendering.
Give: 106.8 gal
